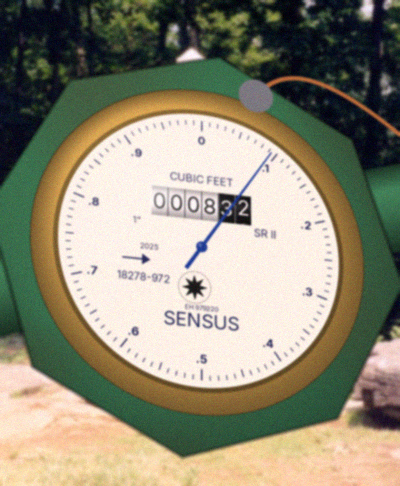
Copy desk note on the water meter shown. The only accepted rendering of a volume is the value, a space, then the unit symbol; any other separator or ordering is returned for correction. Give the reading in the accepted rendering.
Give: 832.09 ft³
